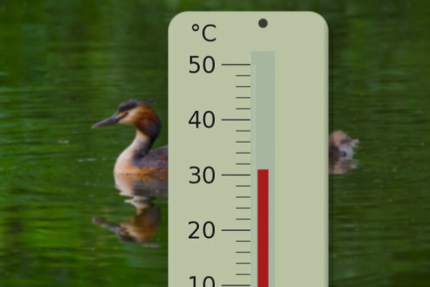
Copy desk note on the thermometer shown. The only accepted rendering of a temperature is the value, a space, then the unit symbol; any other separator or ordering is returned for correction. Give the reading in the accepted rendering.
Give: 31 °C
